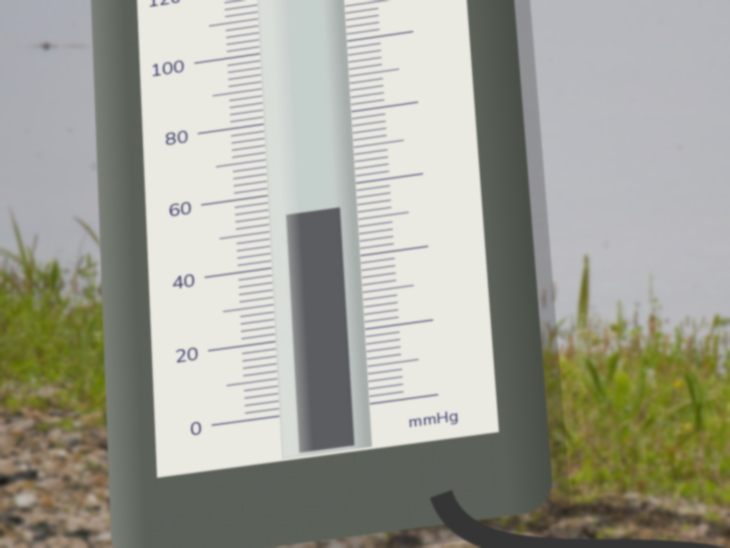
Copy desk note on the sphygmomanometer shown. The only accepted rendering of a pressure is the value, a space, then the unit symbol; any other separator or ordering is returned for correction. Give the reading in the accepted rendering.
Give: 54 mmHg
